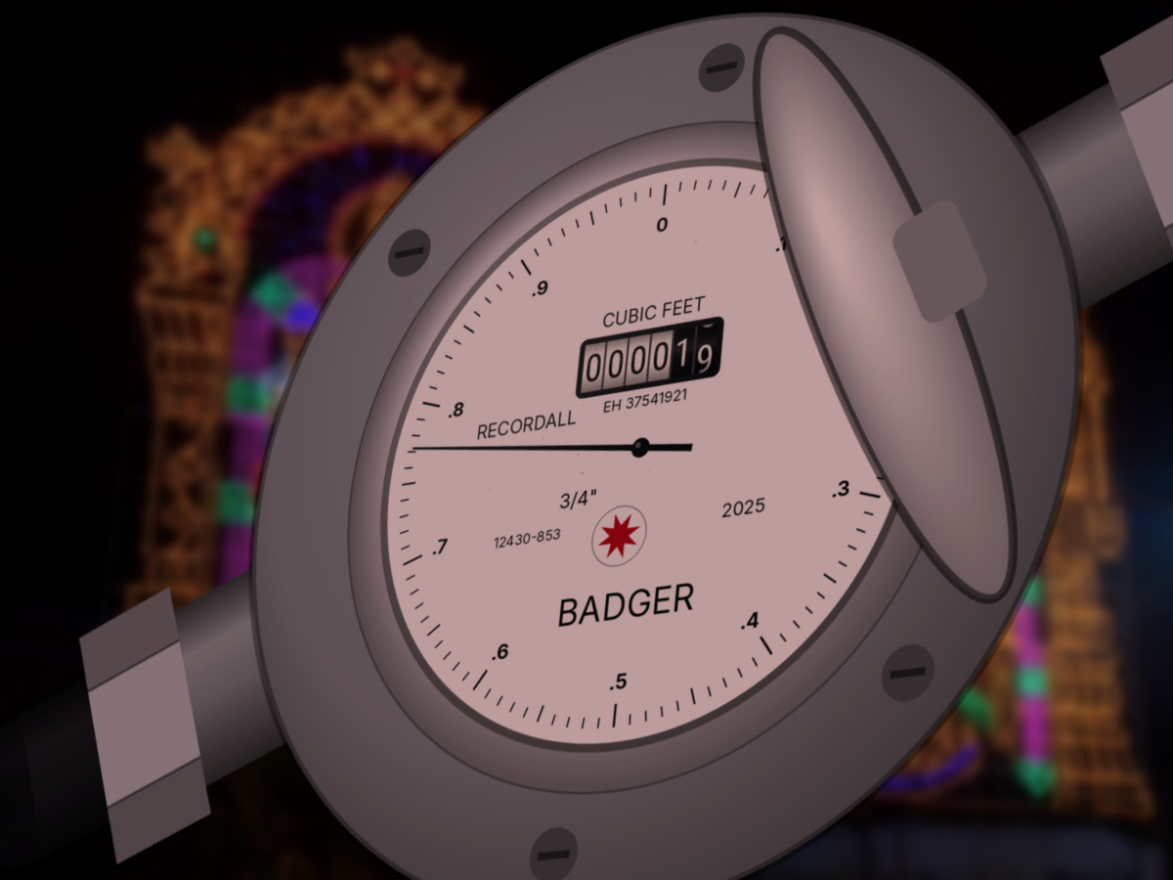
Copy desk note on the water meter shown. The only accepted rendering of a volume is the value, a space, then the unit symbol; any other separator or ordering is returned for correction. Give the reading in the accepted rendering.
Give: 18.77 ft³
